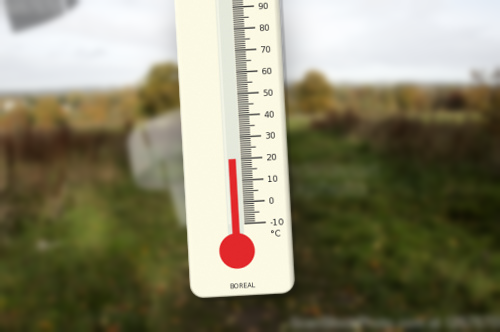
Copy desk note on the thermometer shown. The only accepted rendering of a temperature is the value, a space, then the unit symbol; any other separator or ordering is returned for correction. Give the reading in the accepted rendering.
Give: 20 °C
